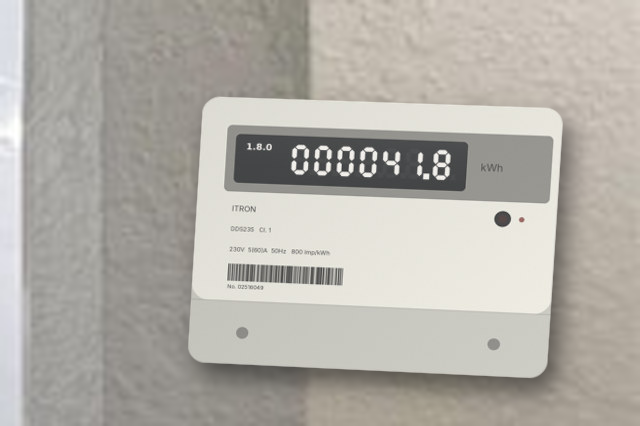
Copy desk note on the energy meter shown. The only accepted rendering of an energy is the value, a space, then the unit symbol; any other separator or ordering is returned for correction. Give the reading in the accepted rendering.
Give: 41.8 kWh
